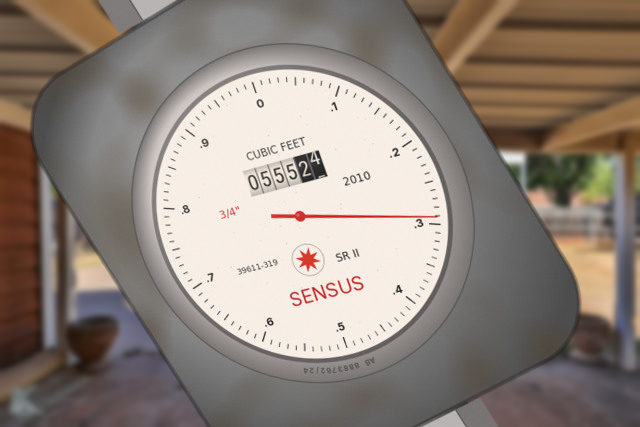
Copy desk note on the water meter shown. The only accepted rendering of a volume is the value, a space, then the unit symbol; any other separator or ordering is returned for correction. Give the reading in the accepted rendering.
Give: 55524.29 ft³
